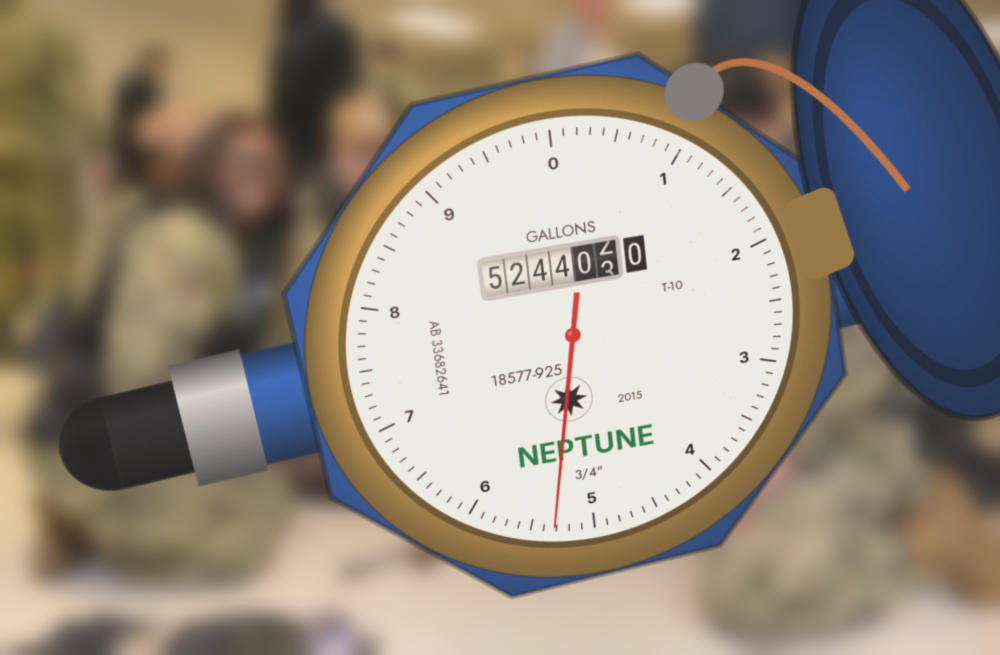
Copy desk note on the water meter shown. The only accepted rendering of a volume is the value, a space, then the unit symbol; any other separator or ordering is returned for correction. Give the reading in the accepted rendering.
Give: 5244025.3 gal
